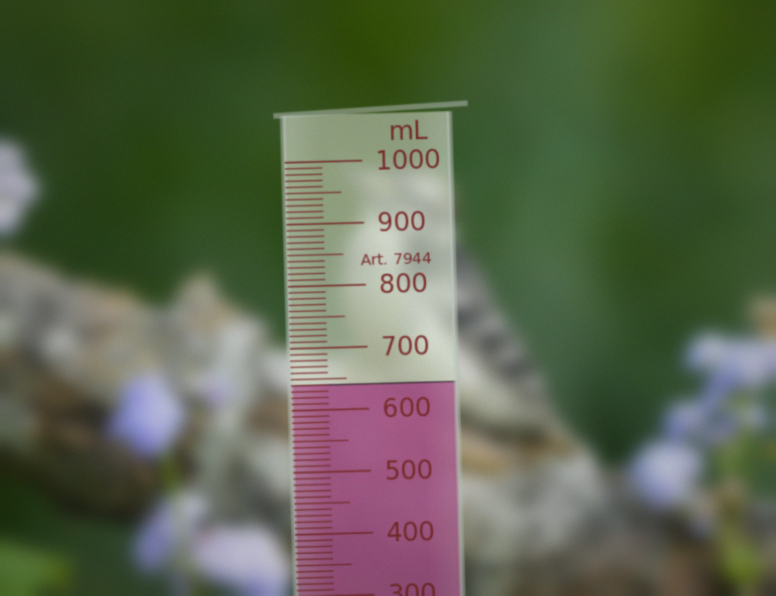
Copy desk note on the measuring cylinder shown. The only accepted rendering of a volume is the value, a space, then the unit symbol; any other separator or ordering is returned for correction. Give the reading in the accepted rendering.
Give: 640 mL
